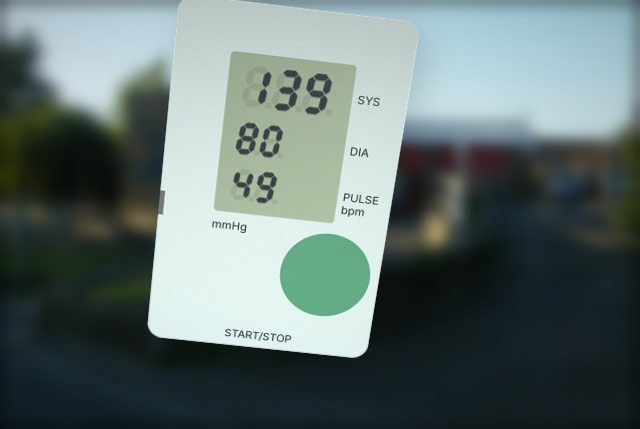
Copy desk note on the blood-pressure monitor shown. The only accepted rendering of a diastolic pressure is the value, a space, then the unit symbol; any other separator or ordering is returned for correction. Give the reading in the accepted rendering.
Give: 80 mmHg
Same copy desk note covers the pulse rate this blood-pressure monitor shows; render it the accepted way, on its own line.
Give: 49 bpm
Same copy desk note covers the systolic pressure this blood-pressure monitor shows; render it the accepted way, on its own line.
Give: 139 mmHg
